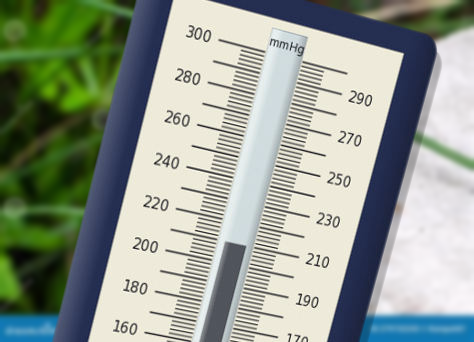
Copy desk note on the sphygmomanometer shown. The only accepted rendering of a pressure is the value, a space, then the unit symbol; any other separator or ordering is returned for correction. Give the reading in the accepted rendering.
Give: 210 mmHg
